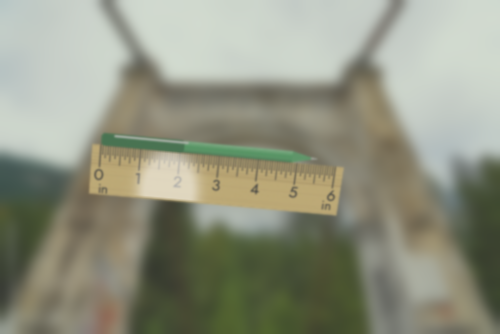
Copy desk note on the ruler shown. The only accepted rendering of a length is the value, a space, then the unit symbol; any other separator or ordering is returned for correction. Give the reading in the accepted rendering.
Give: 5.5 in
